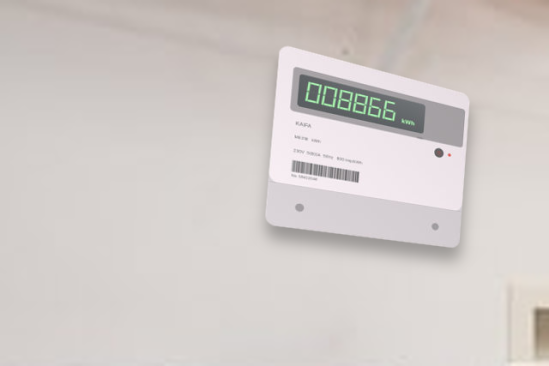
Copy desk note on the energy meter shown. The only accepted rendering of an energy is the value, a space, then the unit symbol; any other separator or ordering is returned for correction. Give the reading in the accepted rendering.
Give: 8866 kWh
